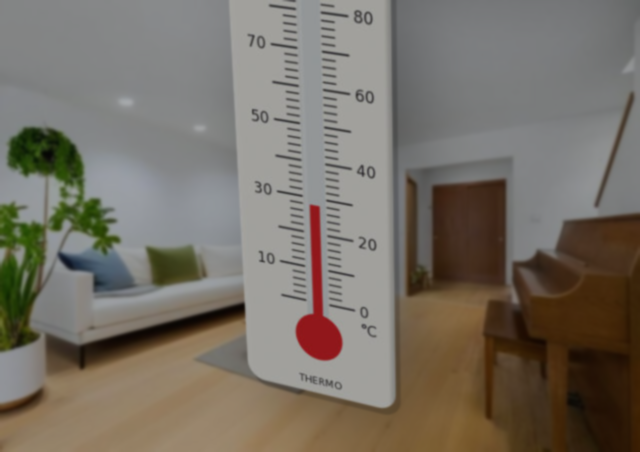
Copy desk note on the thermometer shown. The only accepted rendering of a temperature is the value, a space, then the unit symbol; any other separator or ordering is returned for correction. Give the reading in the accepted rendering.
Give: 28 °C
